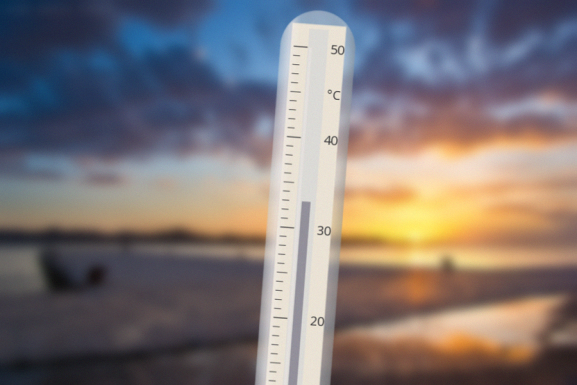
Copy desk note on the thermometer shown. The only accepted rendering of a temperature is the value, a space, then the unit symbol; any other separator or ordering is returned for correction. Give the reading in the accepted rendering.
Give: 33 °C
